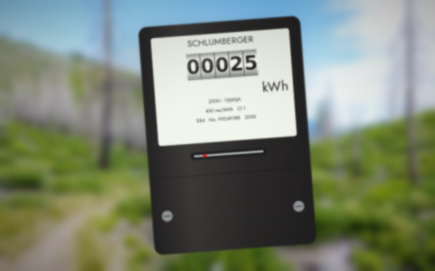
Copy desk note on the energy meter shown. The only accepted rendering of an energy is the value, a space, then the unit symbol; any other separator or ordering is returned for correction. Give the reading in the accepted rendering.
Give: 25 kWh
